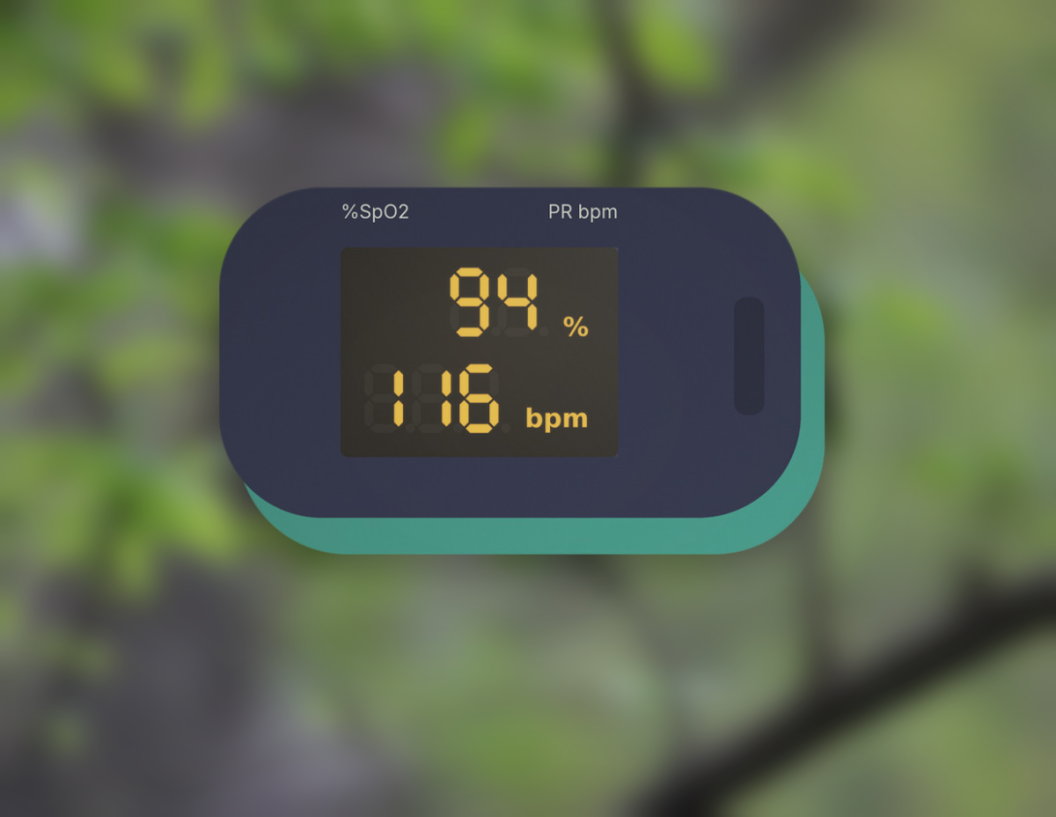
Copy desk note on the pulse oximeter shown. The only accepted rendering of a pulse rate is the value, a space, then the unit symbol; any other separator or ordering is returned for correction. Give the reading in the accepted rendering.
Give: 116 bpm
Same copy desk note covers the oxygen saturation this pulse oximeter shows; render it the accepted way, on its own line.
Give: 94 %
